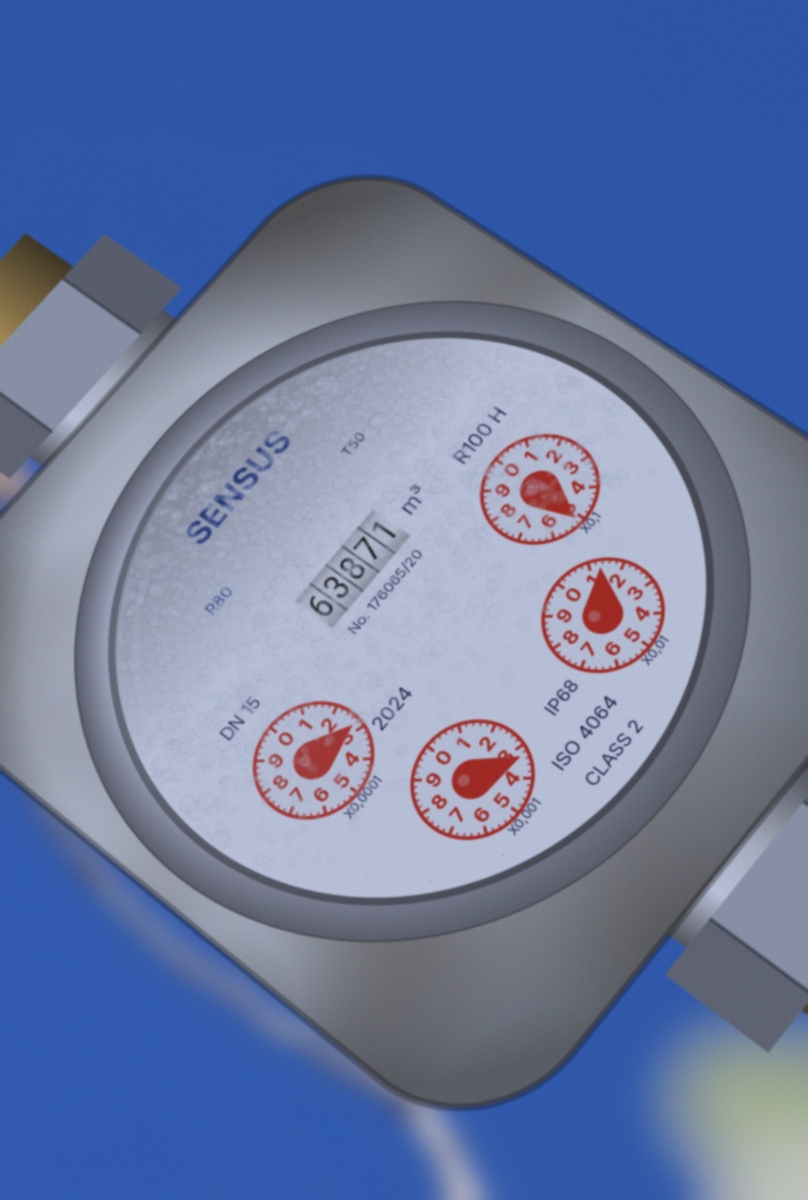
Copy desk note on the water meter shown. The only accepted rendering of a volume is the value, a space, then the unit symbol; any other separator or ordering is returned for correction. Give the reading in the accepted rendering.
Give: 63871.5132 m³
